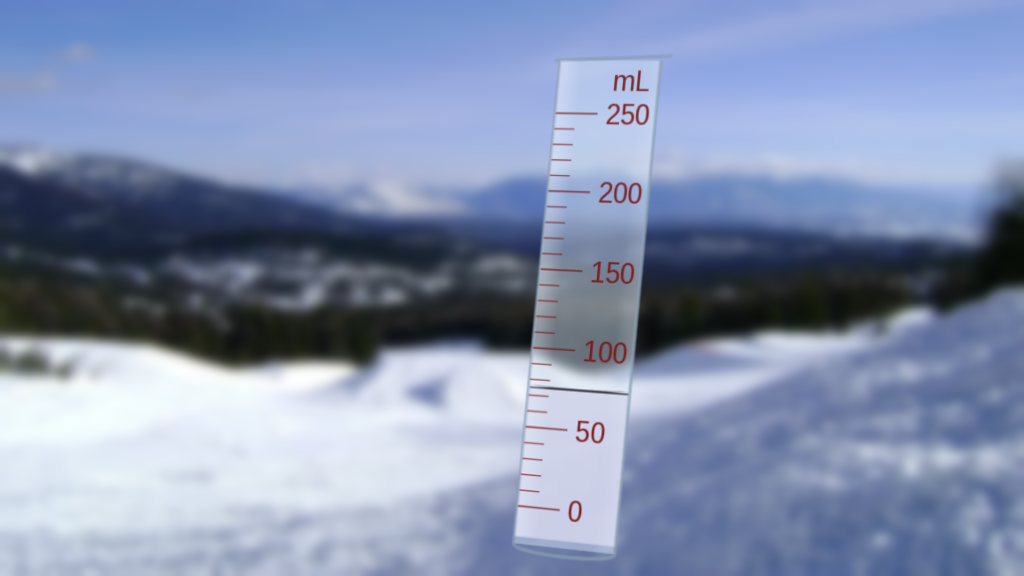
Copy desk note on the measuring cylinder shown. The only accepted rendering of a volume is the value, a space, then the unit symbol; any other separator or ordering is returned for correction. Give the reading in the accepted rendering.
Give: 75 mL
